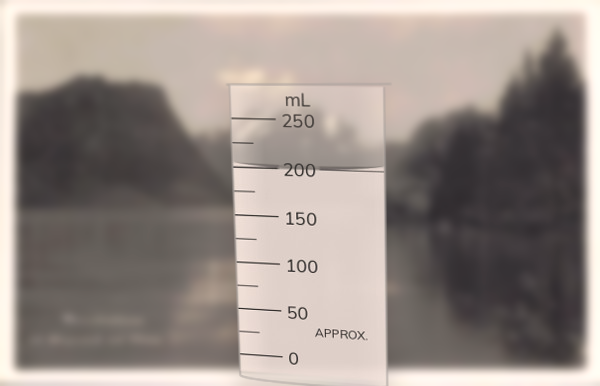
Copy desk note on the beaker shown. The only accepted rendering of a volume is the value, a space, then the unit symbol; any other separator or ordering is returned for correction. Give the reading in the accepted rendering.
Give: 200 mL
